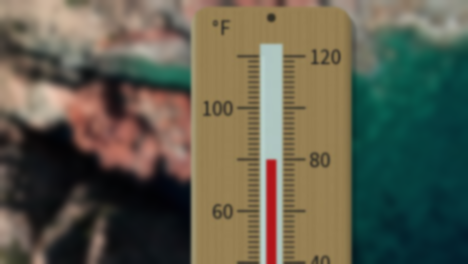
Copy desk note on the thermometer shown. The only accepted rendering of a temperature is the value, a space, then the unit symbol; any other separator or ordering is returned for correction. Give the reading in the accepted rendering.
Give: 80 °F
